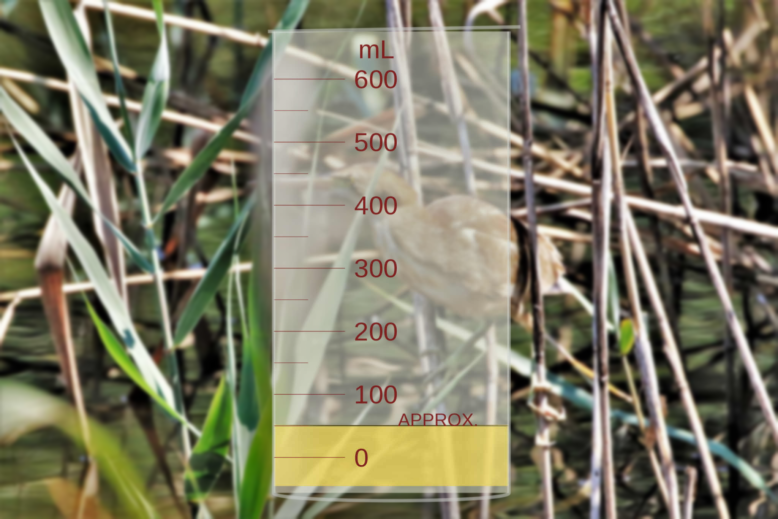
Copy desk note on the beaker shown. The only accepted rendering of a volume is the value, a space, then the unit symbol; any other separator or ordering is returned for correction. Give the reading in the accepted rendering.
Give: 50 mL
